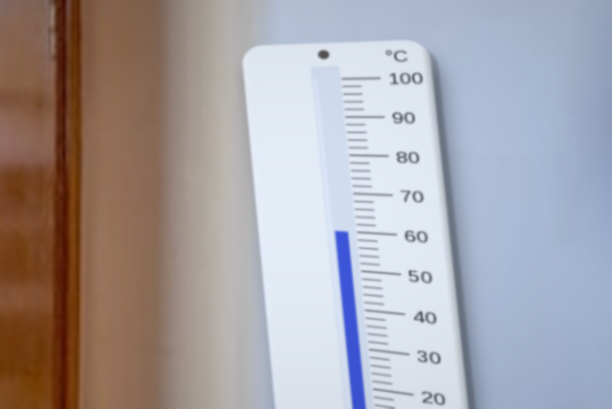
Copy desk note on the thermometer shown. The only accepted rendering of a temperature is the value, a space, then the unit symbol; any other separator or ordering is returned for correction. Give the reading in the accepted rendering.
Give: 60 °C
